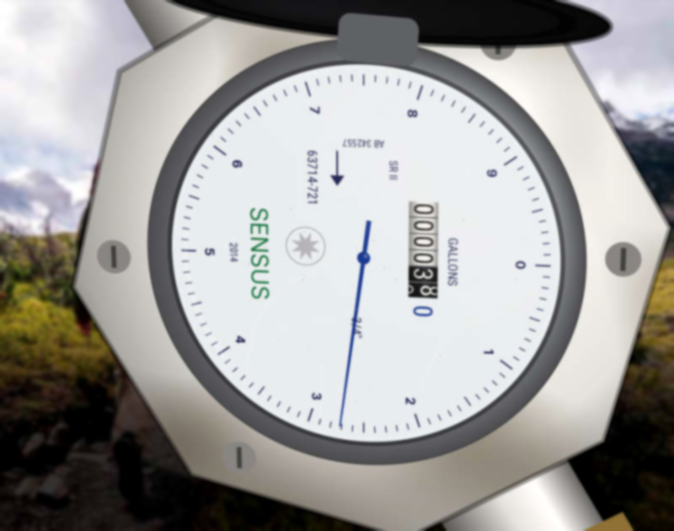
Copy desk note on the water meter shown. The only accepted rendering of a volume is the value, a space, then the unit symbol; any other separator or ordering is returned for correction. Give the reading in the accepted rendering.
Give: 382.7 gal
